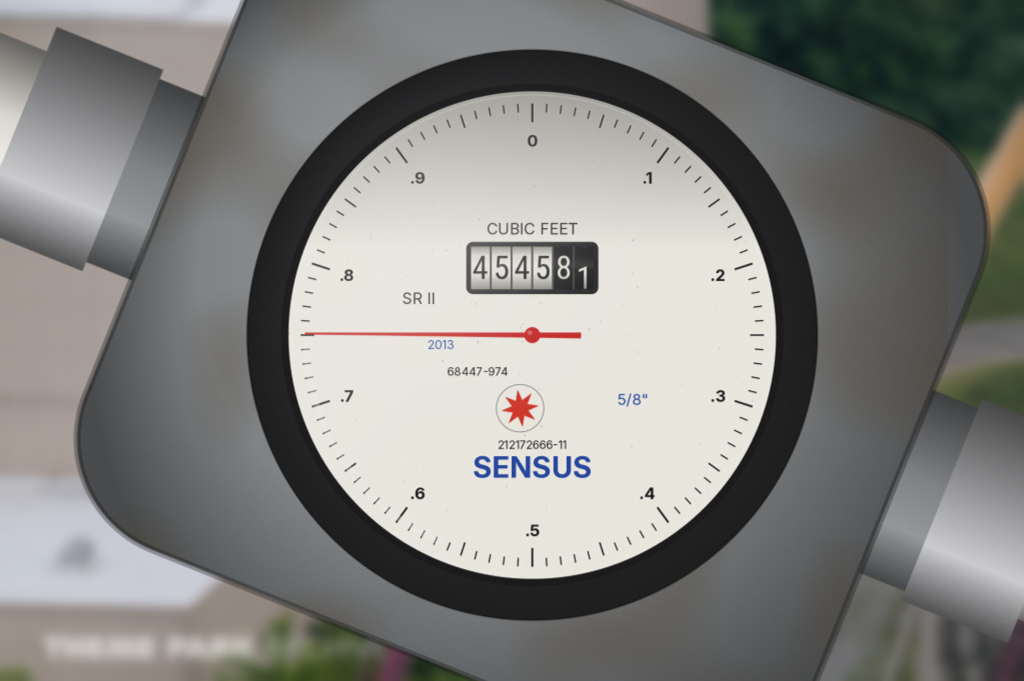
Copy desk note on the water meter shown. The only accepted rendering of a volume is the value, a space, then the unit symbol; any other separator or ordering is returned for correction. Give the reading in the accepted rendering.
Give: 454580.75 ft³
